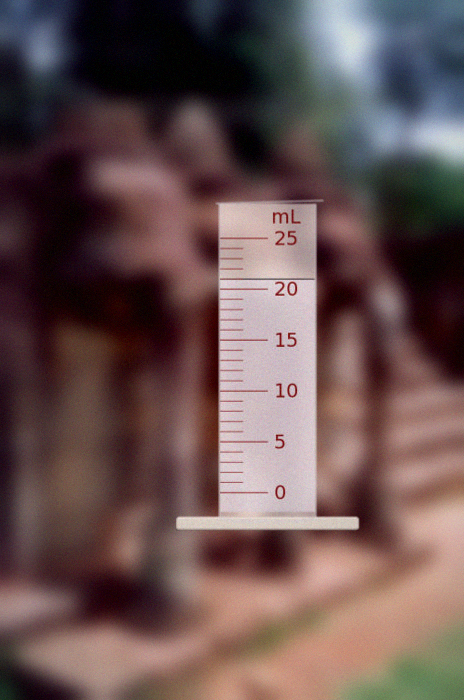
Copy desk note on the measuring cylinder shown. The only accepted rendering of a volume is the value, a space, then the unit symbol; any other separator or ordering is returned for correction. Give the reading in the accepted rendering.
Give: 21 mL
